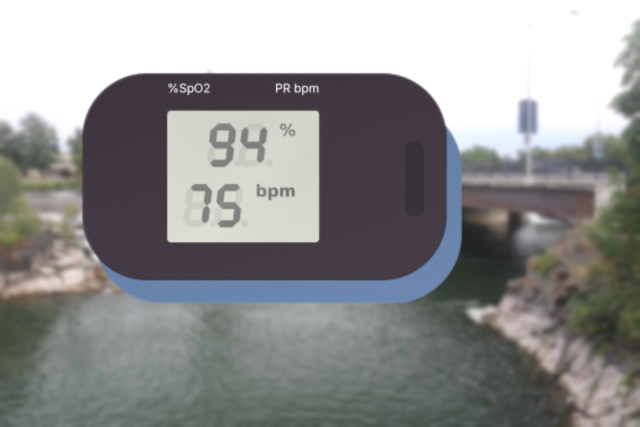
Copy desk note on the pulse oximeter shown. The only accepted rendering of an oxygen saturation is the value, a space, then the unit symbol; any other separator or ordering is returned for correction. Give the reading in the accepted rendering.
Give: 94 %
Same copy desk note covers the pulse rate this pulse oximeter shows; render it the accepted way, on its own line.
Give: 75 bpm
